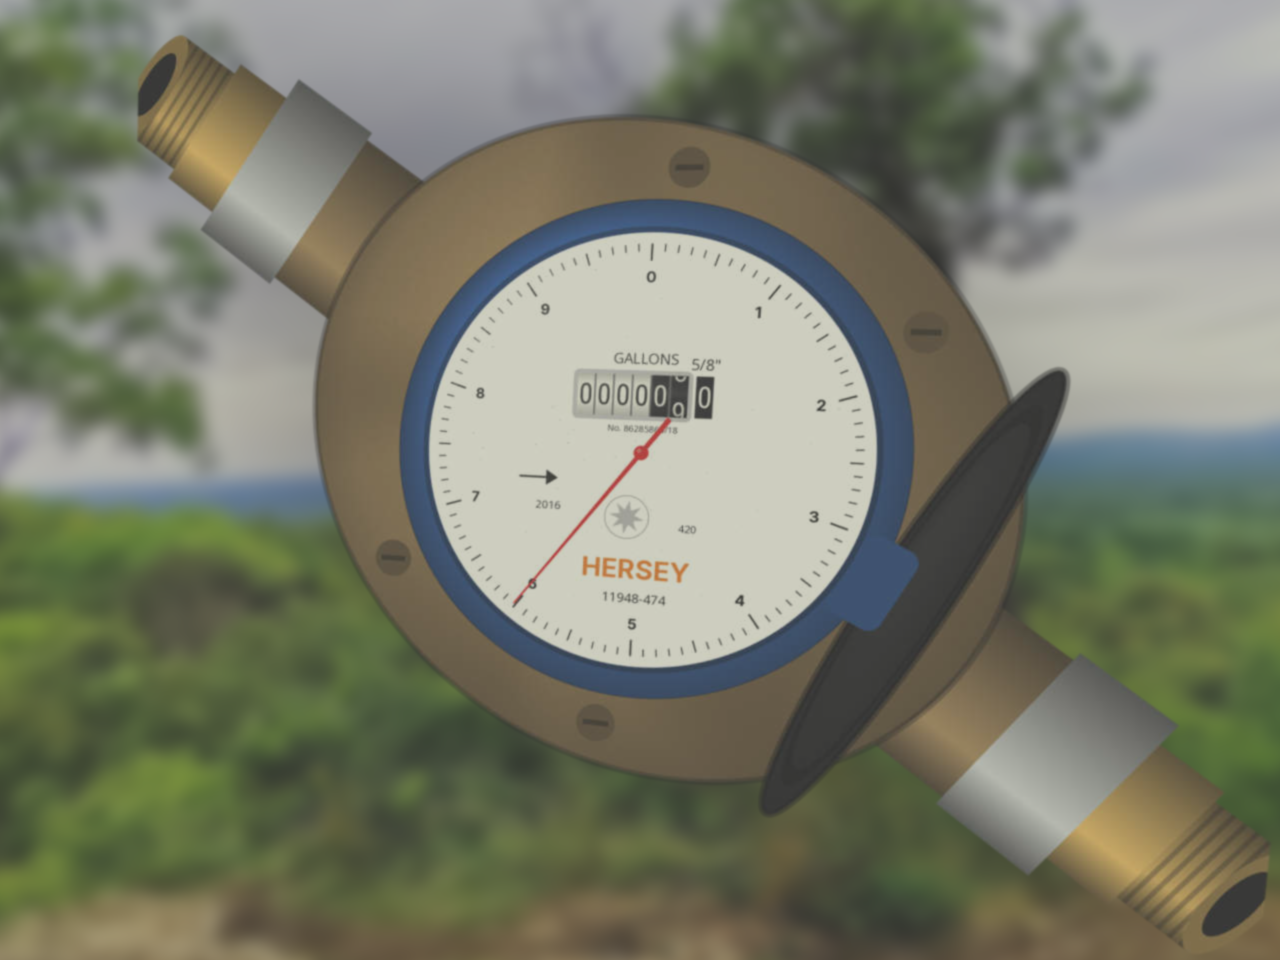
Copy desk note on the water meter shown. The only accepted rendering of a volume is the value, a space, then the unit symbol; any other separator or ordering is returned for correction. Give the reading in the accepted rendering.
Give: 86.0 gal
